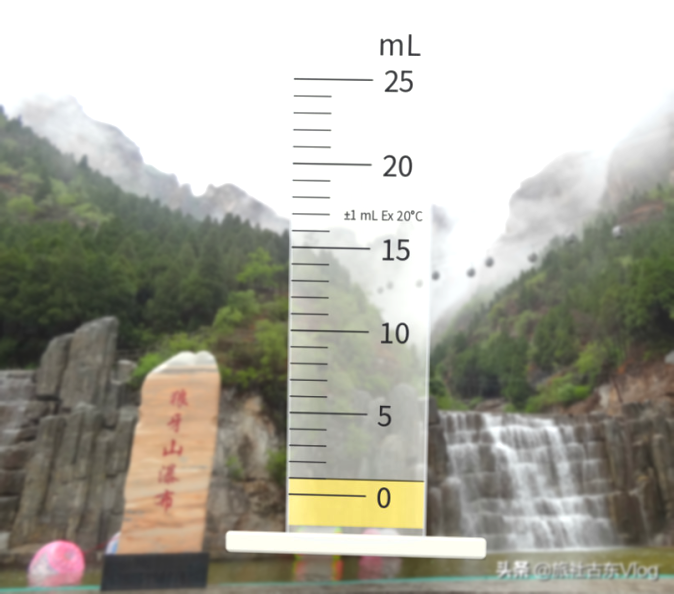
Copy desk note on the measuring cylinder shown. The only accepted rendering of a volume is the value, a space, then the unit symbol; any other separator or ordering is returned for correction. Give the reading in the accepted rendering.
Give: 1 mL
